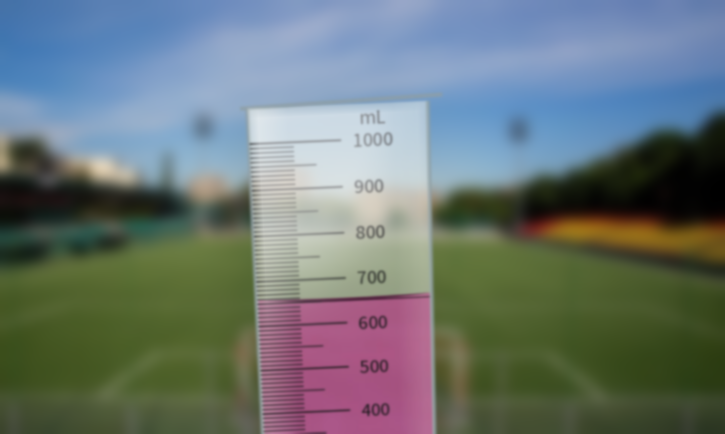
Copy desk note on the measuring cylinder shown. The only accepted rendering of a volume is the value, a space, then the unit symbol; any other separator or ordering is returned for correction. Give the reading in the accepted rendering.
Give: 650 mL
